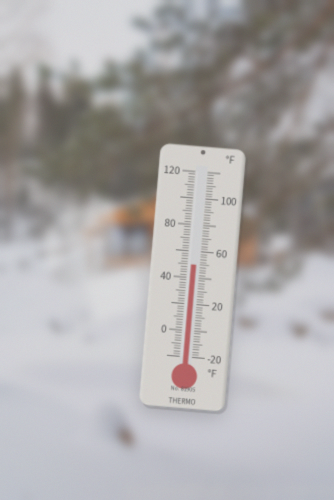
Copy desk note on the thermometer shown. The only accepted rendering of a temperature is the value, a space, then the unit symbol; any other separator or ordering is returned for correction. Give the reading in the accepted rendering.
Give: 50 °F
